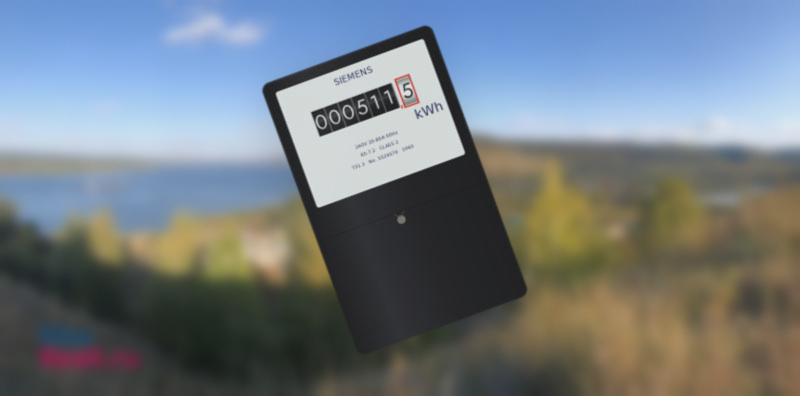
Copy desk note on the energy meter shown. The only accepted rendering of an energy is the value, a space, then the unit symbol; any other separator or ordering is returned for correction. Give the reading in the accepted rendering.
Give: 511.5 kWh
